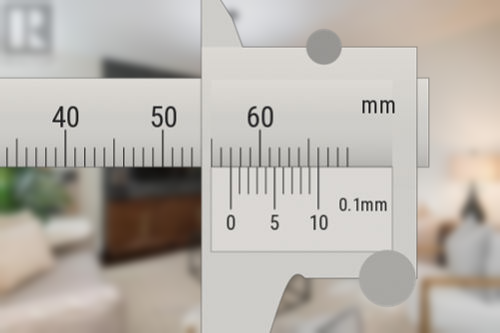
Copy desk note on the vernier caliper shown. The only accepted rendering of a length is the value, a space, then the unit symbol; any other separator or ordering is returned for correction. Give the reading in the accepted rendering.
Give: 57.0 mm
